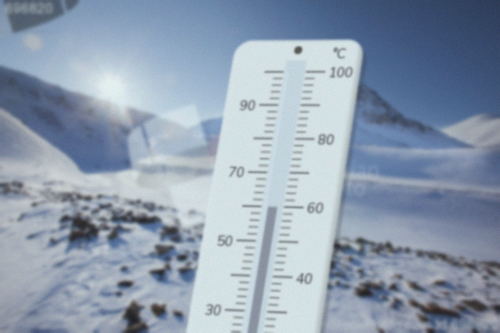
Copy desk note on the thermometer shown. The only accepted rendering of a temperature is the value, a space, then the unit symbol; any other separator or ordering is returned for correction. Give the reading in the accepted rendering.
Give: 60 °C
